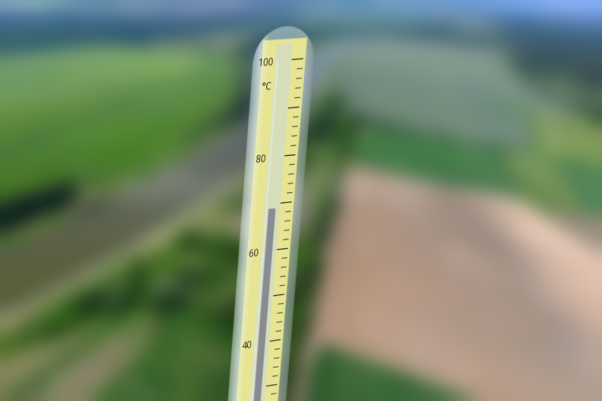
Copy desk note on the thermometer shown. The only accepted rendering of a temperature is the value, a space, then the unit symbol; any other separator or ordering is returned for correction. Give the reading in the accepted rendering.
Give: 69 °C
